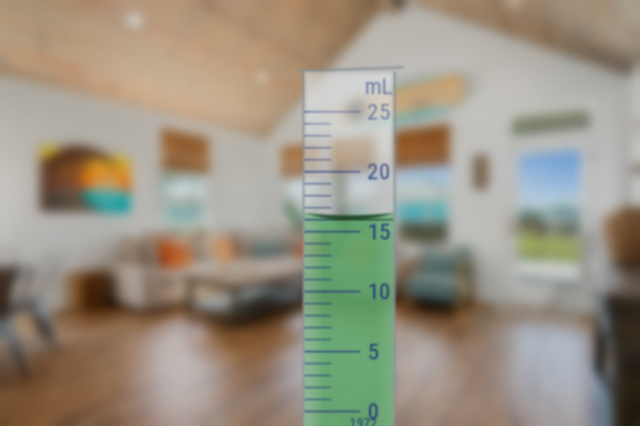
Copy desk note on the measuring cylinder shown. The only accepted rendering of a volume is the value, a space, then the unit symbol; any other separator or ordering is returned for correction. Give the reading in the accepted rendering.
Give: 16 mL
